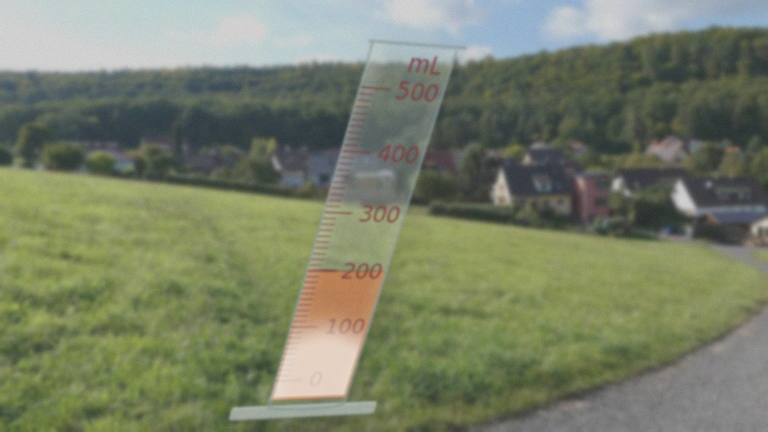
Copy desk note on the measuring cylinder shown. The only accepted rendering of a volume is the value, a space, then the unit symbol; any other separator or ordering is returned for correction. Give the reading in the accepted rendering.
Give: 200 mL
